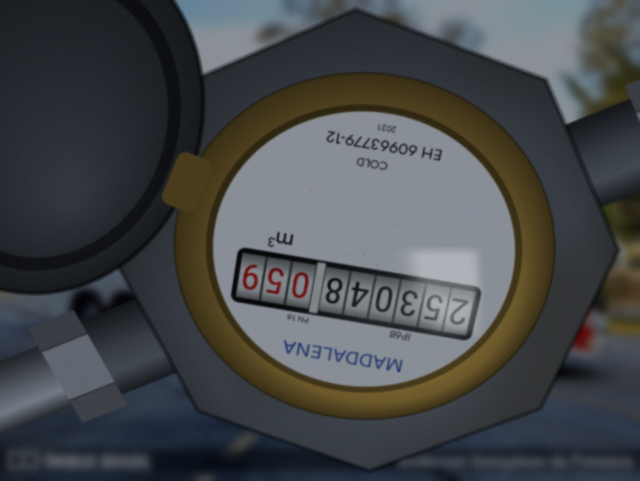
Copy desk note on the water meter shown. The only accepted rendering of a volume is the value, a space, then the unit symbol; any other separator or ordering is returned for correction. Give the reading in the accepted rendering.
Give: 253048.059 m³
